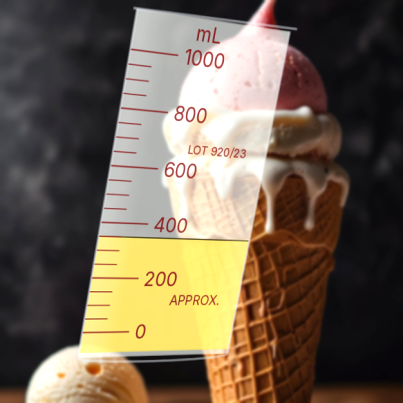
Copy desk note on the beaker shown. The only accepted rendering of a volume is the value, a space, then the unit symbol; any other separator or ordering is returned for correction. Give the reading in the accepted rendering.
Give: 350 mL
